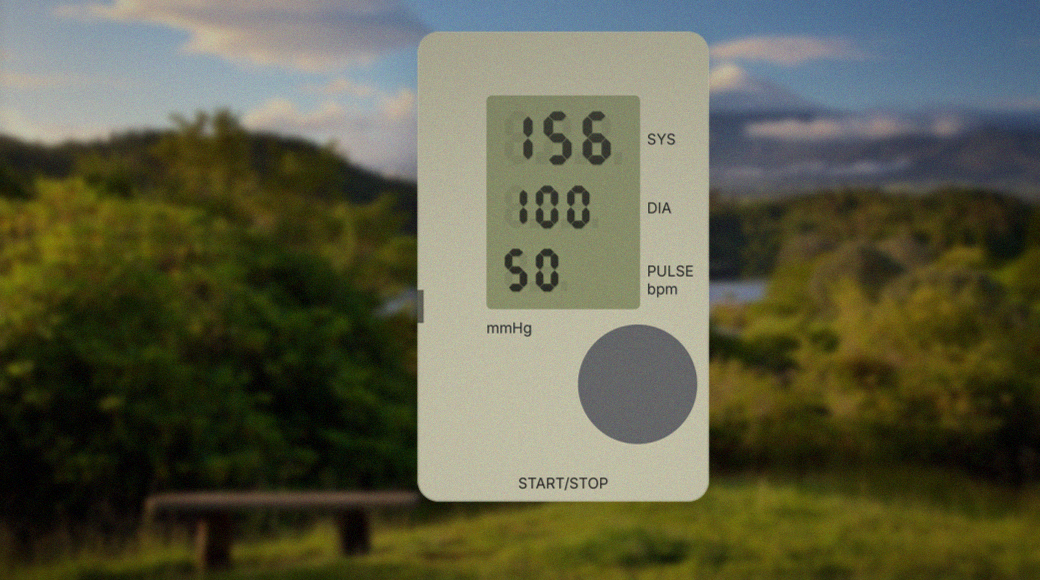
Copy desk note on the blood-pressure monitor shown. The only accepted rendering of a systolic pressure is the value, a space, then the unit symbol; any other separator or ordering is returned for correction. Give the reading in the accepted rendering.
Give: 156 mmHg
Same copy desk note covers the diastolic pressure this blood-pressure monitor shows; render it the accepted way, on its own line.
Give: 100 mmHg
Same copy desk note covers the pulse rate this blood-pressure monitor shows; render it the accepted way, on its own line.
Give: 50 bpm
